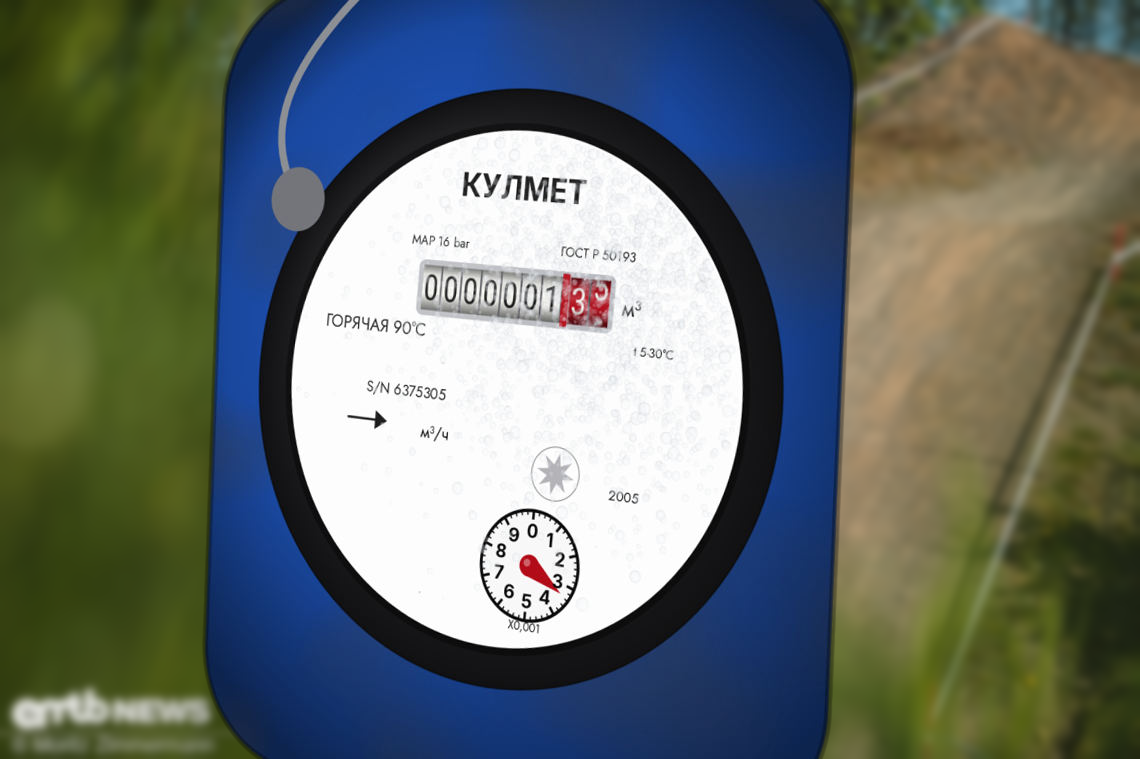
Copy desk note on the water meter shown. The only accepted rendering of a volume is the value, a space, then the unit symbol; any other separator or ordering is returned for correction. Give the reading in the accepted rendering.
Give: 1.353 m³
